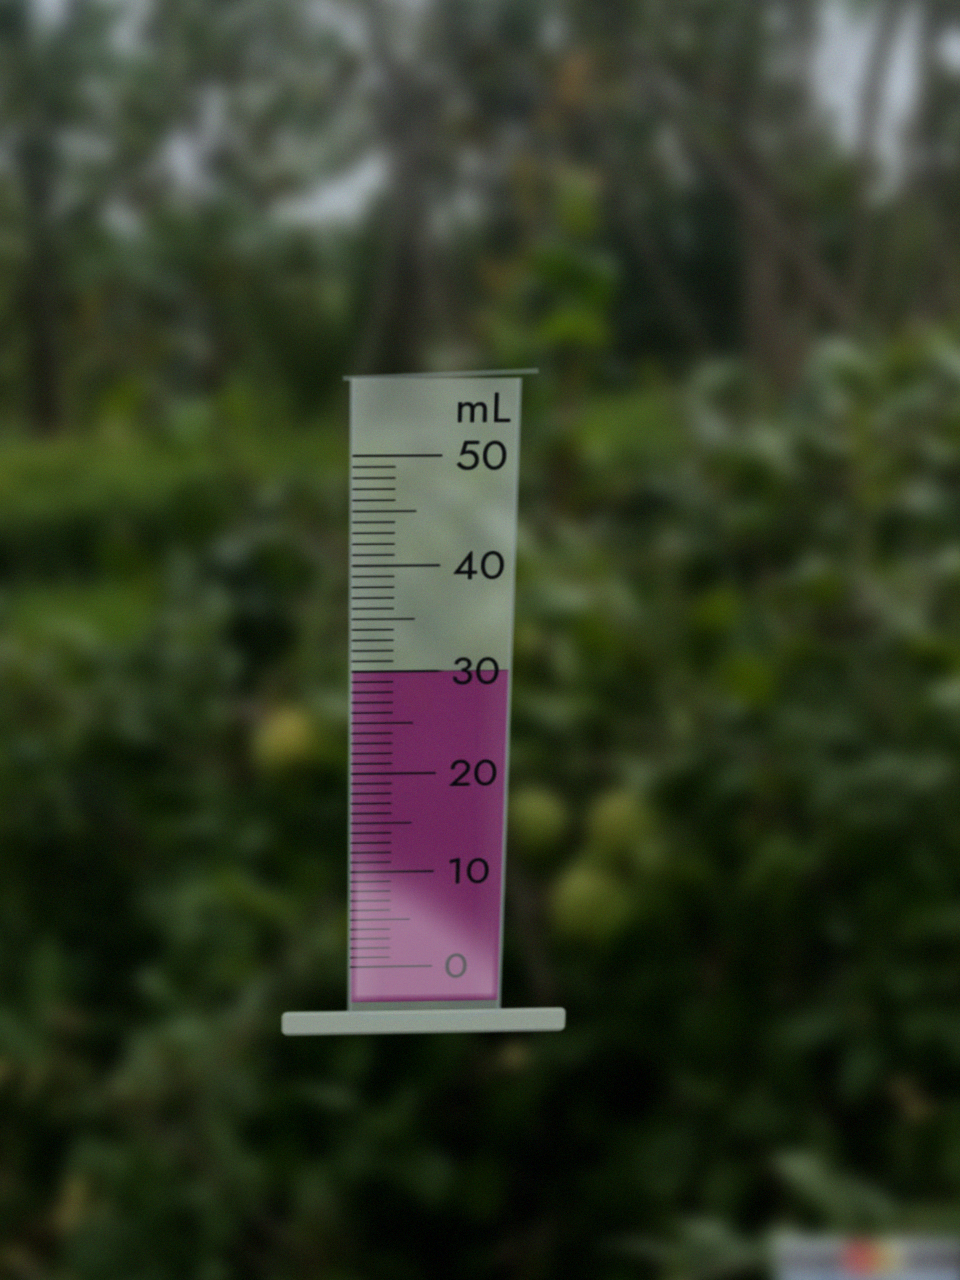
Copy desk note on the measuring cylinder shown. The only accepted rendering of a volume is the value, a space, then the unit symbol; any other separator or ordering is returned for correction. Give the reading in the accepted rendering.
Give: 30 mL
